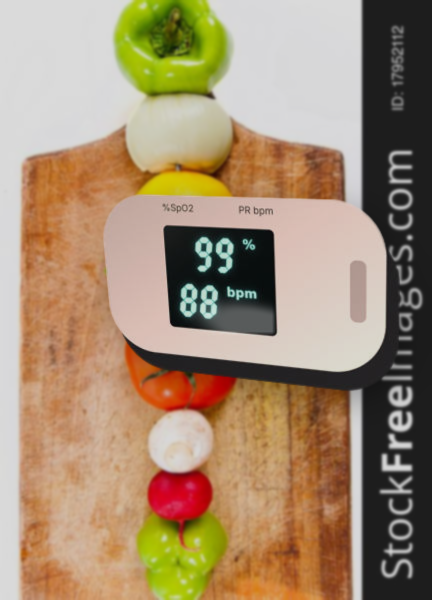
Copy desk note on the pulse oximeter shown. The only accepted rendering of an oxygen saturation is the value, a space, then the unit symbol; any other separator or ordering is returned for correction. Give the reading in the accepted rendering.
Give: 99 %
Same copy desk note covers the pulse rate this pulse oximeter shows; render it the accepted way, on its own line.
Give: 88 bpm
